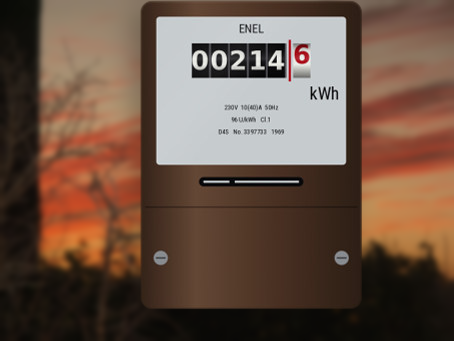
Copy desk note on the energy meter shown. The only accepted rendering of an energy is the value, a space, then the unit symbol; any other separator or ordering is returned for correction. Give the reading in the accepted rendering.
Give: 214.6 kWh
